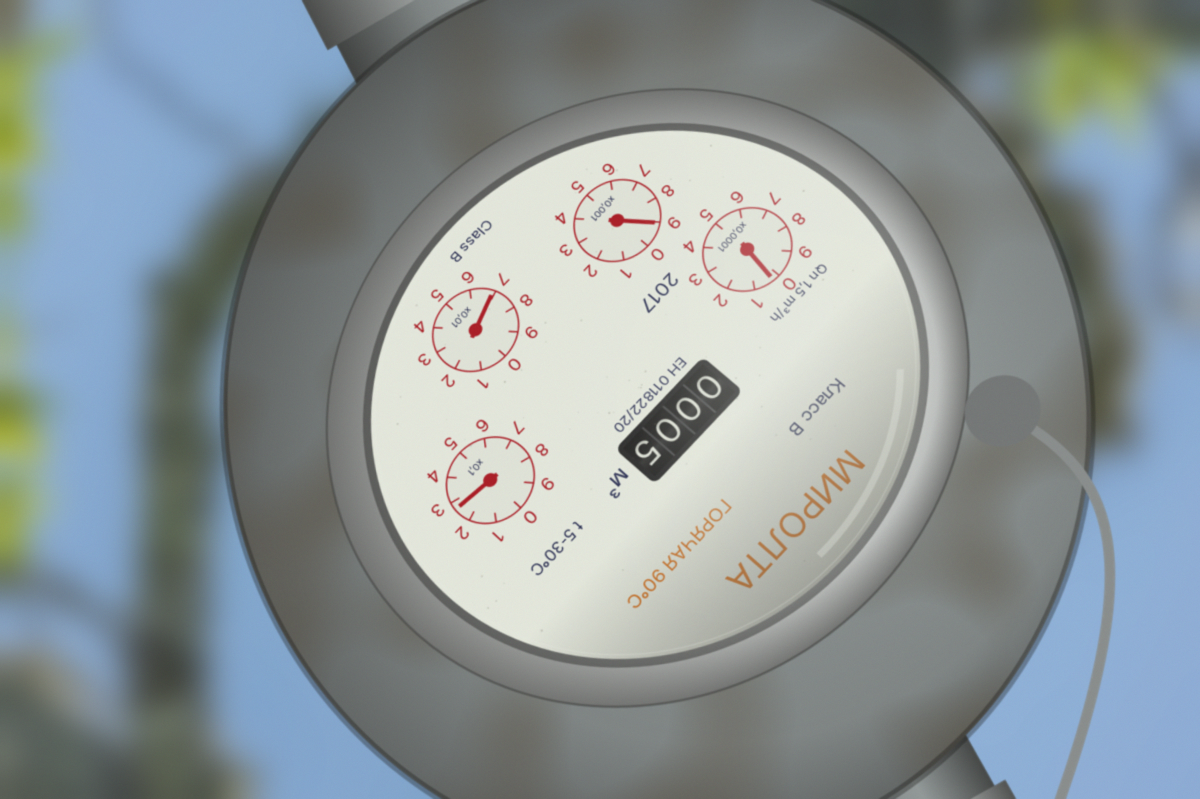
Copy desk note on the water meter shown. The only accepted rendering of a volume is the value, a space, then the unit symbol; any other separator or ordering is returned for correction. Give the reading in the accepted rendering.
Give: 5.2690 m³
